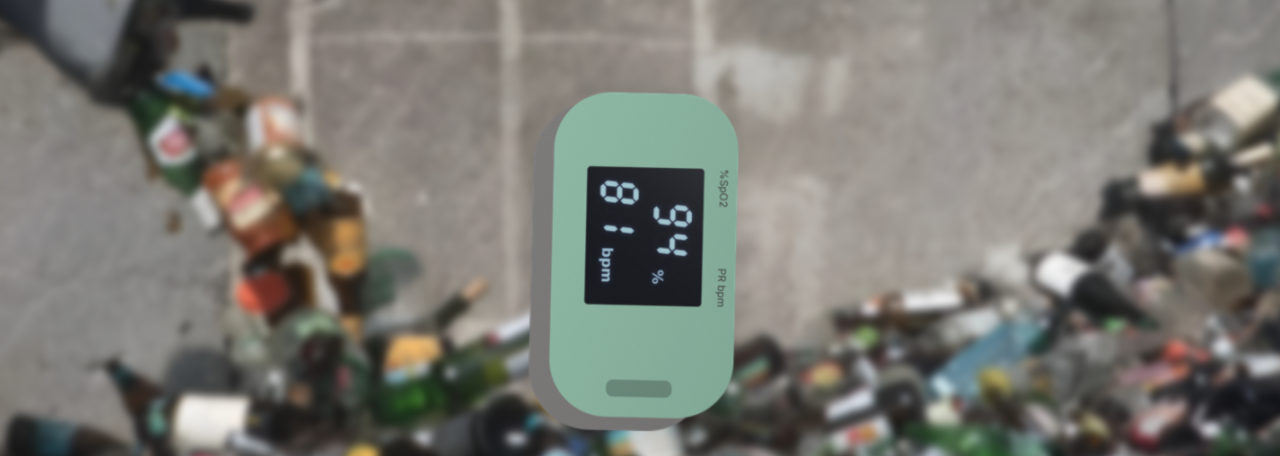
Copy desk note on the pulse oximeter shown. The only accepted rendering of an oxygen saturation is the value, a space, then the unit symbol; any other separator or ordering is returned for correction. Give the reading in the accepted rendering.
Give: 94 %
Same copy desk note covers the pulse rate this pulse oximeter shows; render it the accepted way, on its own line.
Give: 81 bpm
